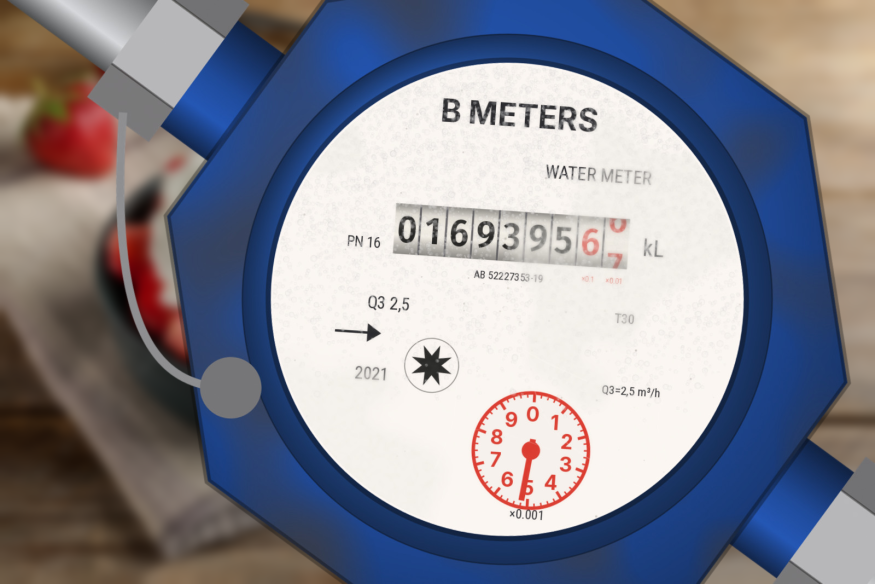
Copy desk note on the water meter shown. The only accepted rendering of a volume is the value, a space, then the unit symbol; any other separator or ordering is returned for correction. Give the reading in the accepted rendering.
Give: 169395.665 kL
